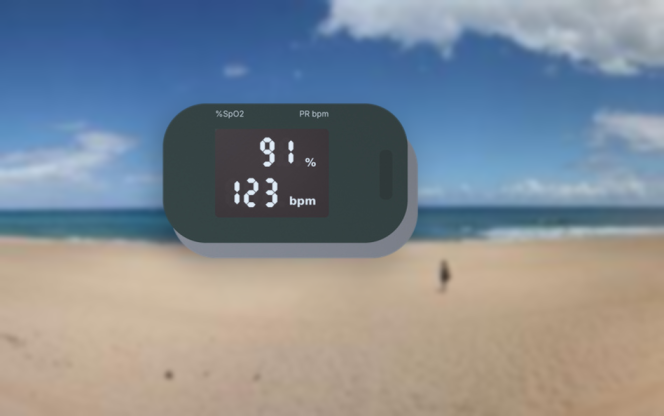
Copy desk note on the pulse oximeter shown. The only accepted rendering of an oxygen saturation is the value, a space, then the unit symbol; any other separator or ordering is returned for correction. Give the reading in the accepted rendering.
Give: 91 %
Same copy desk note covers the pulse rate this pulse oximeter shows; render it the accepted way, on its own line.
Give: 123 bpm
